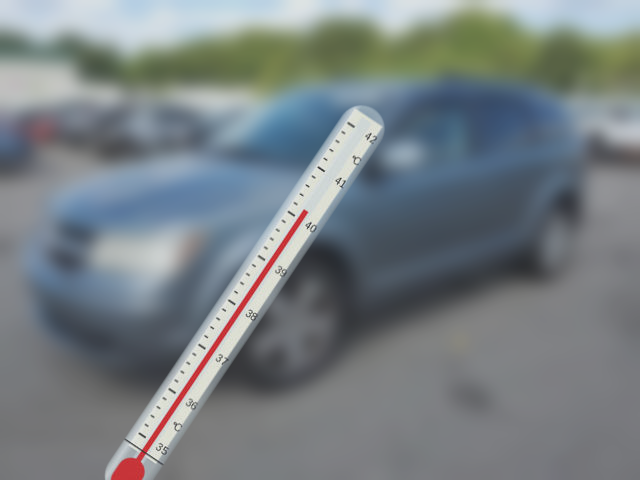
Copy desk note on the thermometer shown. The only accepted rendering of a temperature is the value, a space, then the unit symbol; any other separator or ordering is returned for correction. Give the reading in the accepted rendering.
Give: 40.2 °C
